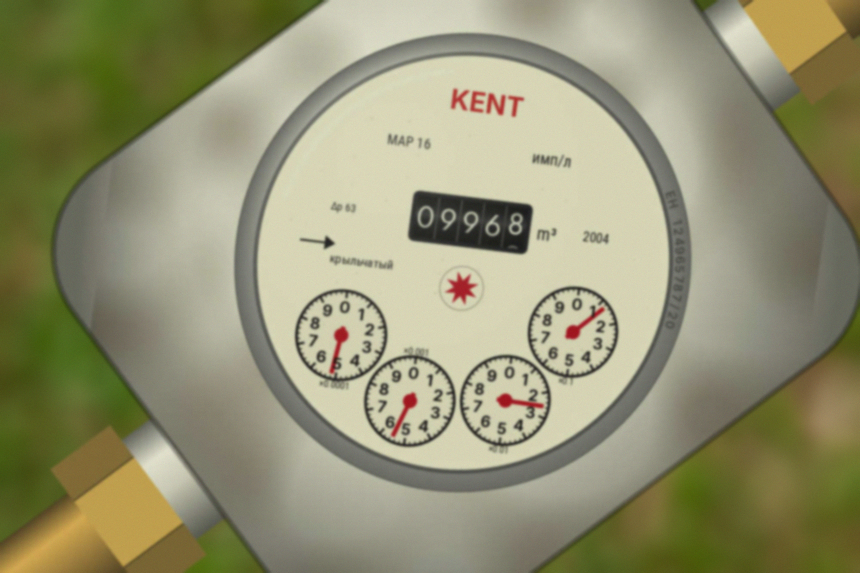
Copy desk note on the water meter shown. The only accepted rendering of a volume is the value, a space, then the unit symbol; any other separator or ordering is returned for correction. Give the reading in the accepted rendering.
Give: 9968.1255 m³
